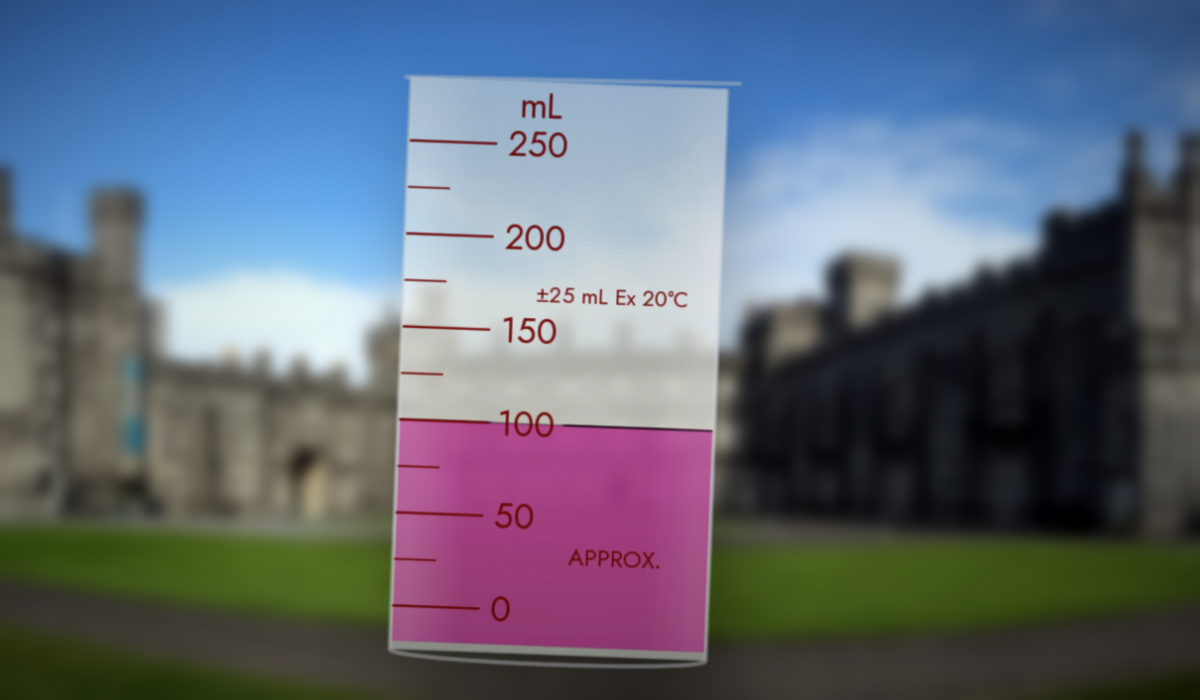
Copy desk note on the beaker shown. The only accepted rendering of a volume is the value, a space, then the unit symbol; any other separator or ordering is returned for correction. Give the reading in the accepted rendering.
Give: 100 mL
